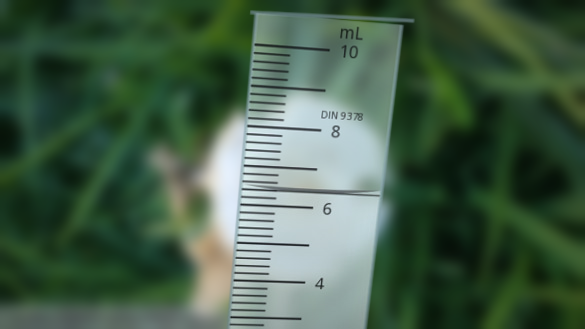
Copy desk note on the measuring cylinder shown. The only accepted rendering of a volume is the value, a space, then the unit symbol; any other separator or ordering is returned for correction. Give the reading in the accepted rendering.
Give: 6.4 mL
